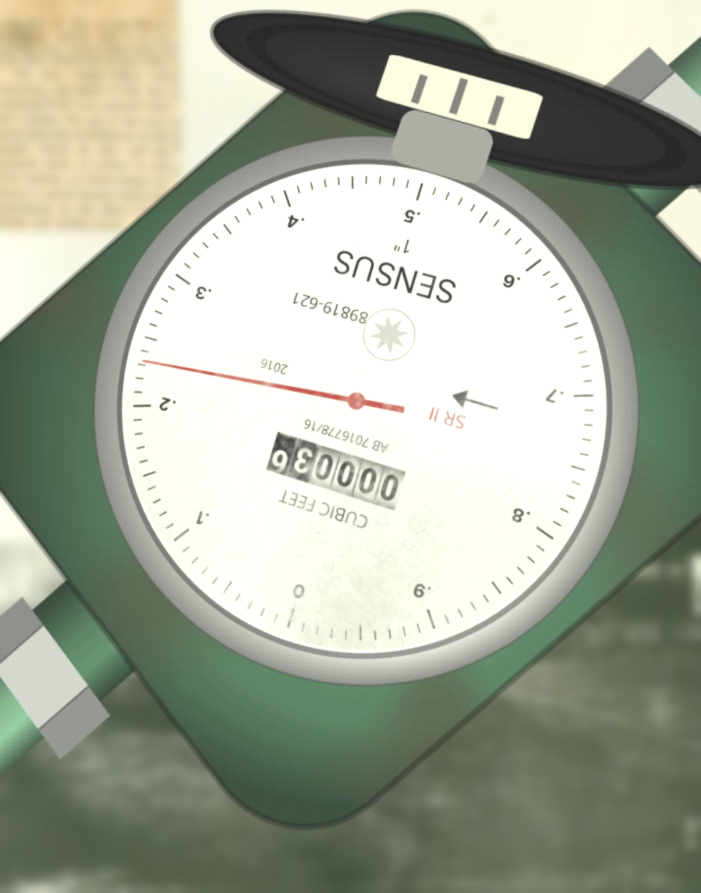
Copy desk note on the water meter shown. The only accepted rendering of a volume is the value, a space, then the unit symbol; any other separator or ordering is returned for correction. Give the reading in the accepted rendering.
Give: 36.23 ft³
